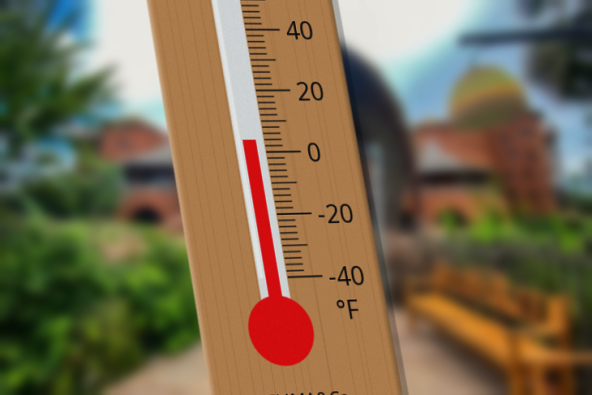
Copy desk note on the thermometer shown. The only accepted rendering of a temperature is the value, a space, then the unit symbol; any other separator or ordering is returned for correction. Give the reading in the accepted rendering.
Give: 4 °F
